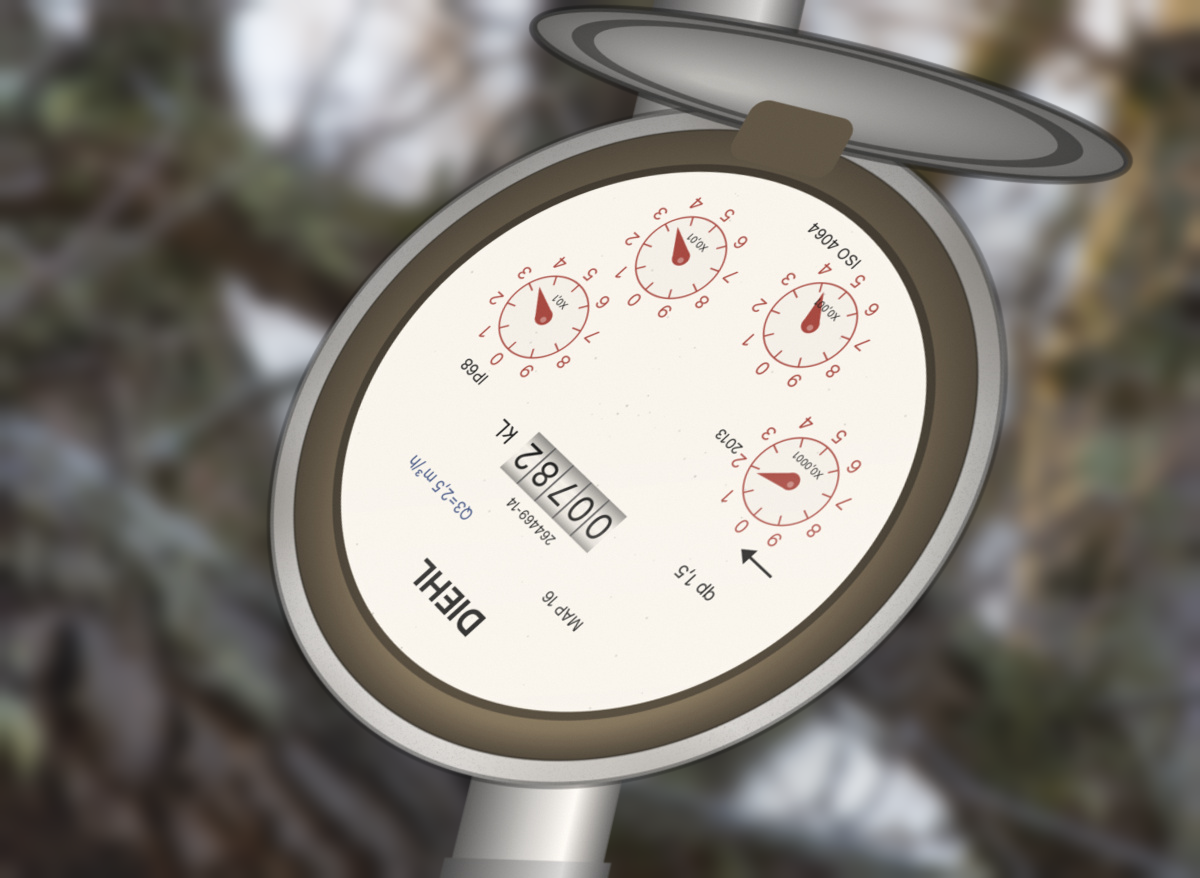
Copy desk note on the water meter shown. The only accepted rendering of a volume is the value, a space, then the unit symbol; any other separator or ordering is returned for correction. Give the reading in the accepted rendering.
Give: 782.3341 kL
